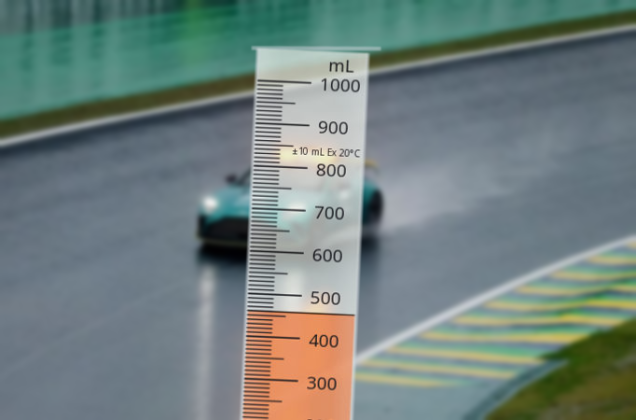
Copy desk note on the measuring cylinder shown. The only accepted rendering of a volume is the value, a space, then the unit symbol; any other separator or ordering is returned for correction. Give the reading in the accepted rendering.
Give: 460 mL
